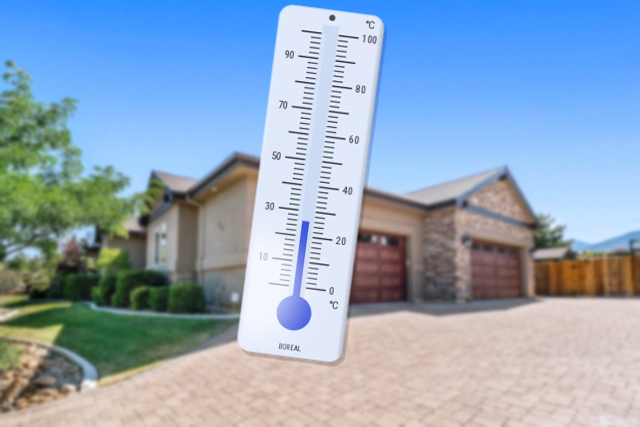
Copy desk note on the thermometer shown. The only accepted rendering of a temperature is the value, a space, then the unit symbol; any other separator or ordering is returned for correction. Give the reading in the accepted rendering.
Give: 26 °C
